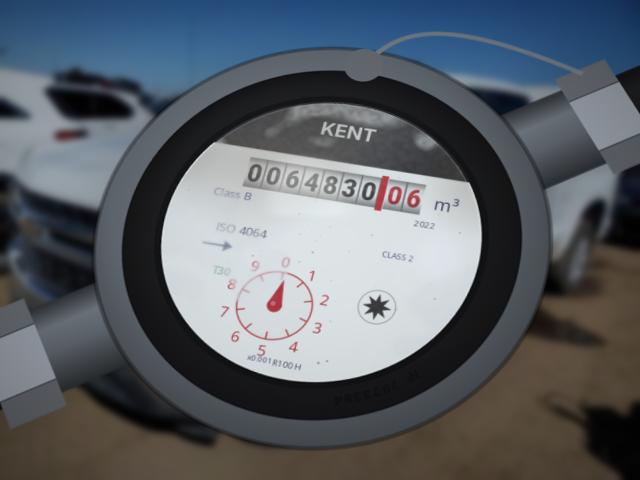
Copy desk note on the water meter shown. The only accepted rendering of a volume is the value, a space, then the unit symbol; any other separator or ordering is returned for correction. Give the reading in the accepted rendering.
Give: 64830.060 m³
